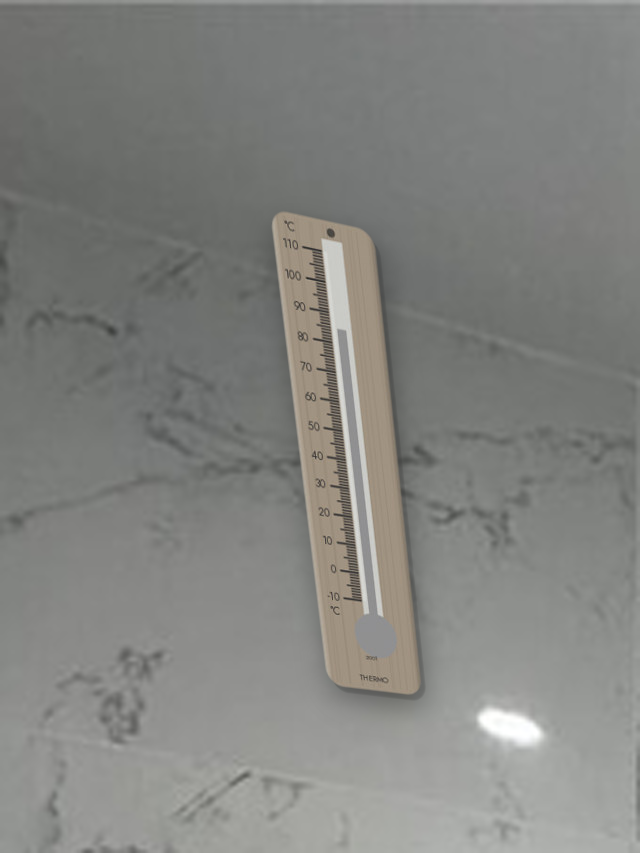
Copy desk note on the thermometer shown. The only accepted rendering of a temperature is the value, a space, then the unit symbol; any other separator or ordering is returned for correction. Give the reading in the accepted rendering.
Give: 85 °C
